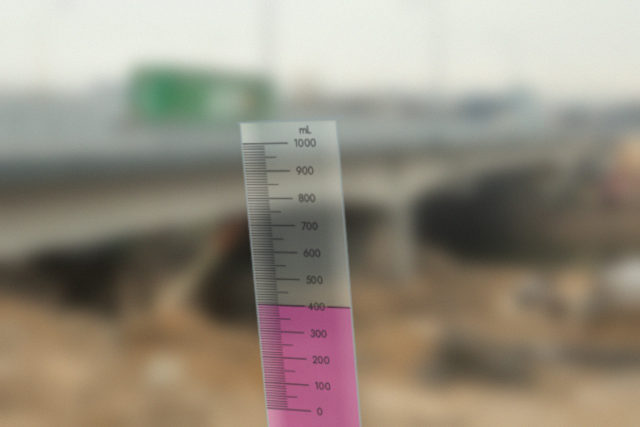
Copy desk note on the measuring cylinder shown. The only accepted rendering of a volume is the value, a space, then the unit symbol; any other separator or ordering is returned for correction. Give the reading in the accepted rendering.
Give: 400 mL
